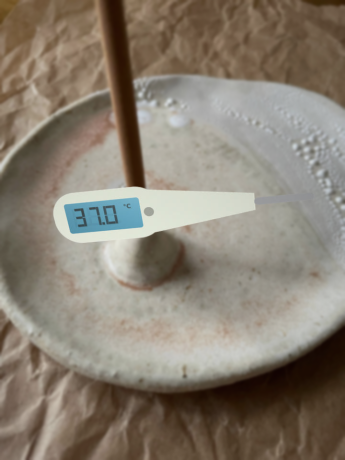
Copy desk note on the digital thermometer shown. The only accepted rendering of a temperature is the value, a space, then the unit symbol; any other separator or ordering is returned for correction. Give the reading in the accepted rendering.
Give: 37.0 °C
